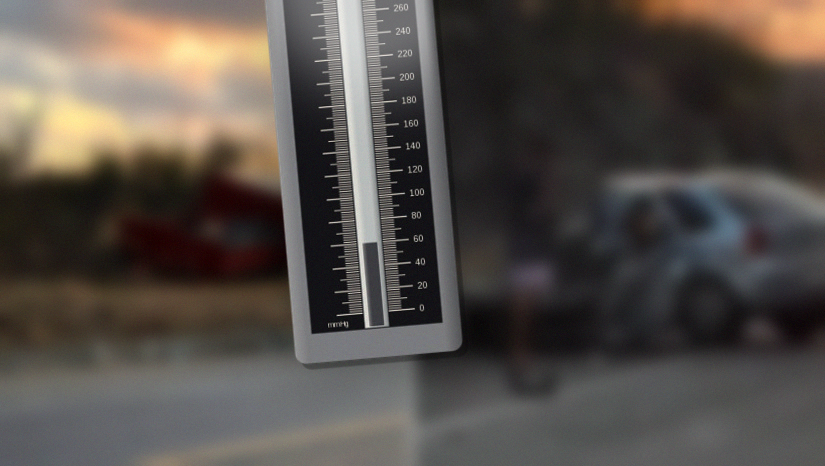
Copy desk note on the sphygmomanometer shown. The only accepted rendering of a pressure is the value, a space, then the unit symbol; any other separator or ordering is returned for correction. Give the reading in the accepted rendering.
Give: 60 mmHg
